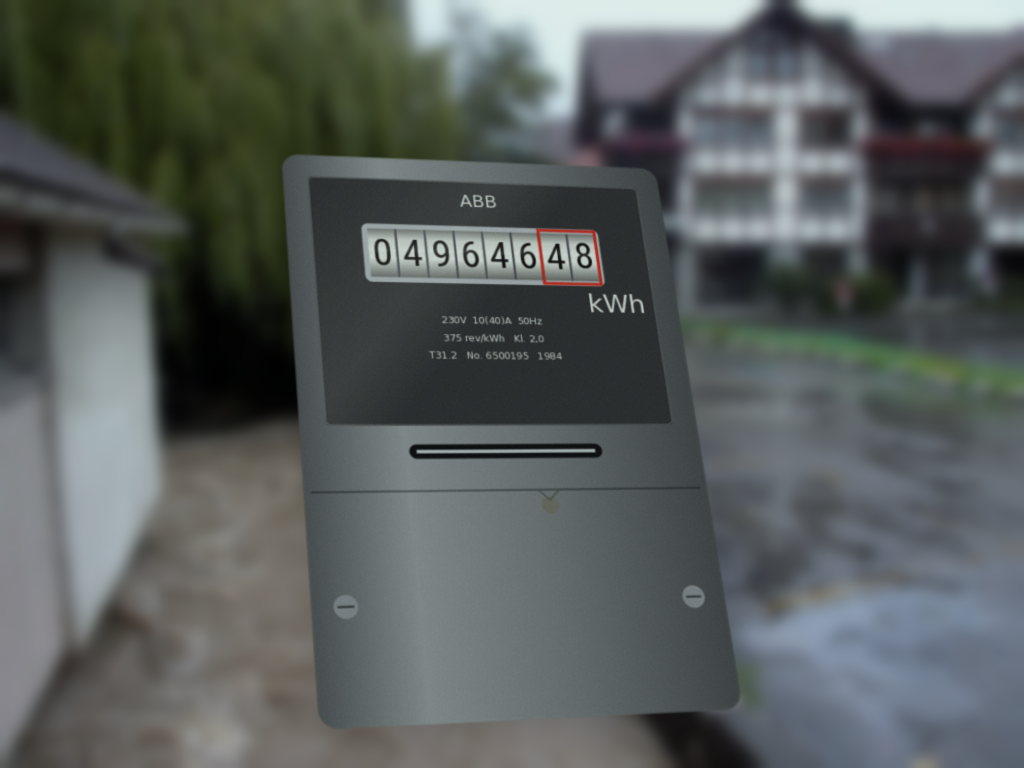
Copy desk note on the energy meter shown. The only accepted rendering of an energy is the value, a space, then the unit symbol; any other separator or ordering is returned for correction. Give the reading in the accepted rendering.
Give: 49646.48 kWh
